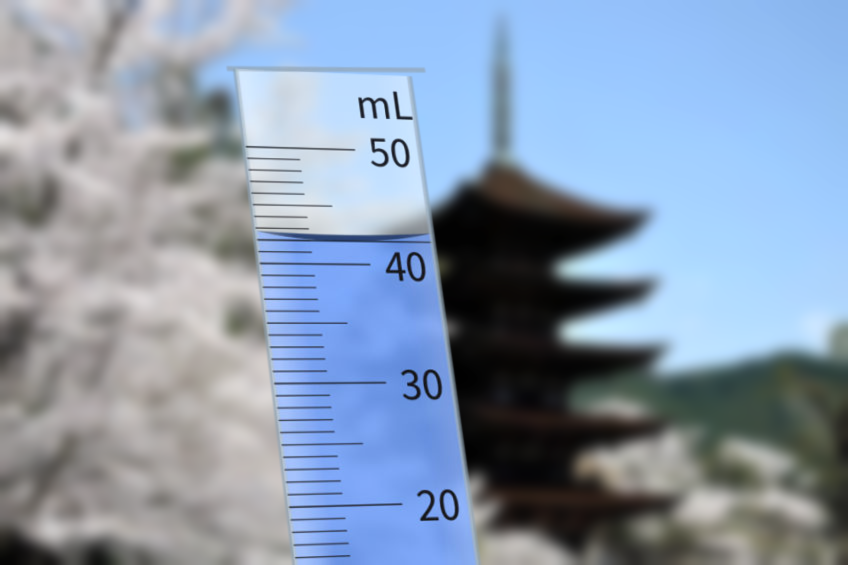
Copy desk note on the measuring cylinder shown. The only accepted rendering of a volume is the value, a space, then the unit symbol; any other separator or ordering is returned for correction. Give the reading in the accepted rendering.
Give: 42 mL
